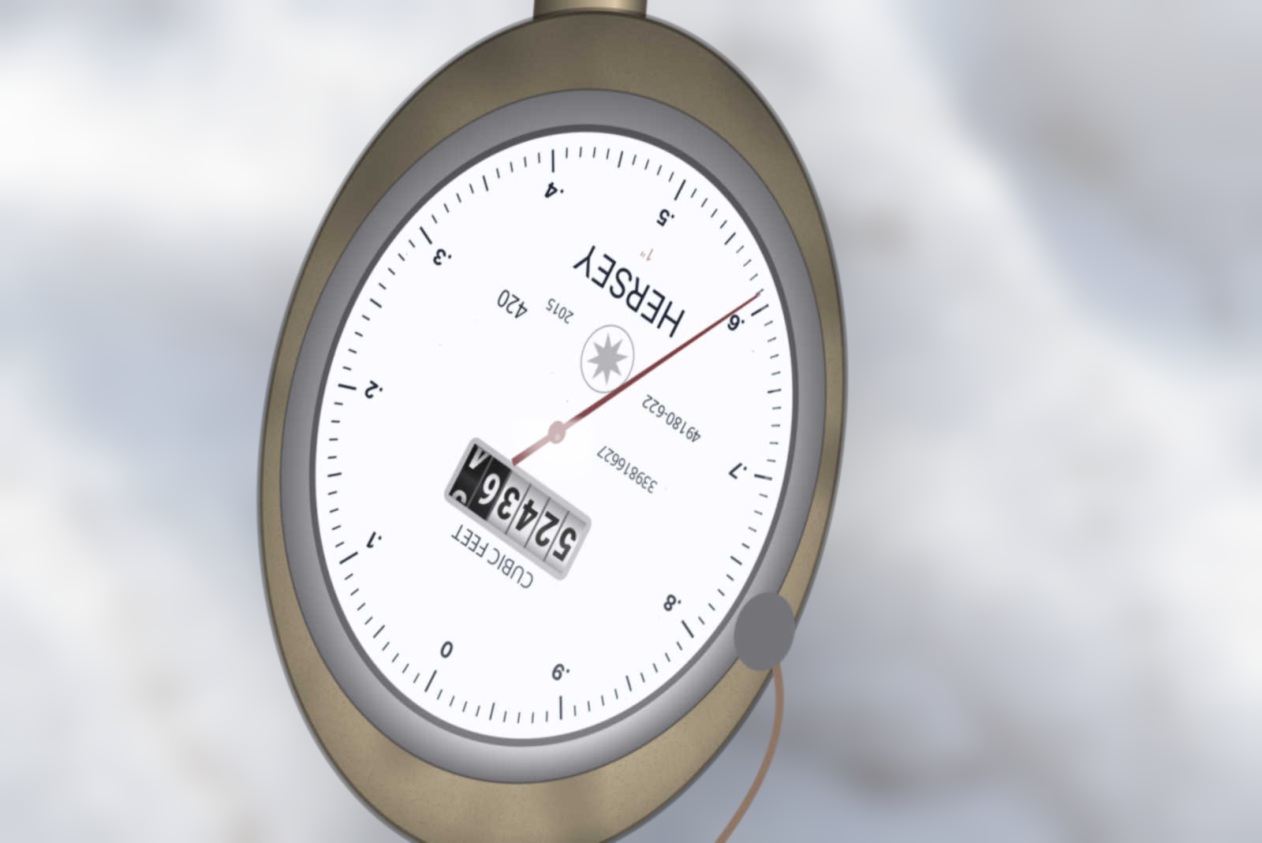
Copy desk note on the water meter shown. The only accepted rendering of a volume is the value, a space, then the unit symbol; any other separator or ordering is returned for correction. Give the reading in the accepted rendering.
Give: 524363.59 ft³
